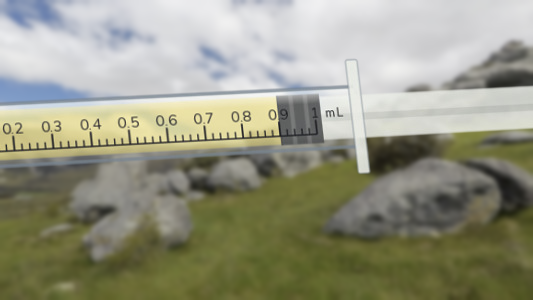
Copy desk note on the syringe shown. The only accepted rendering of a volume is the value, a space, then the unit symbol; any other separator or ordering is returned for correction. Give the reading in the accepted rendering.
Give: 0.9 mL
